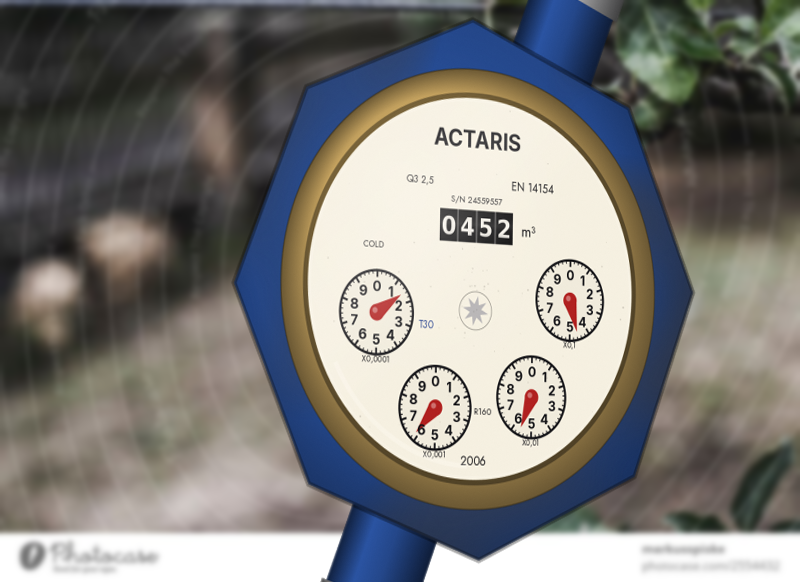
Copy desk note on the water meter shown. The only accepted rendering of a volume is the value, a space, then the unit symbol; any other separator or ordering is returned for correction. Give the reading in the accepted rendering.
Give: 452.4561 m³
